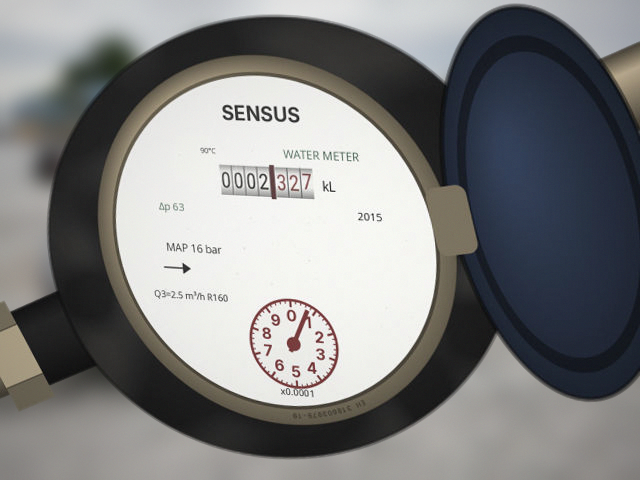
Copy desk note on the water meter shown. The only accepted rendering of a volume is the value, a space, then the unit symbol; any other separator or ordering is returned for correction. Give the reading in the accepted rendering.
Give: 2.3270 kL
